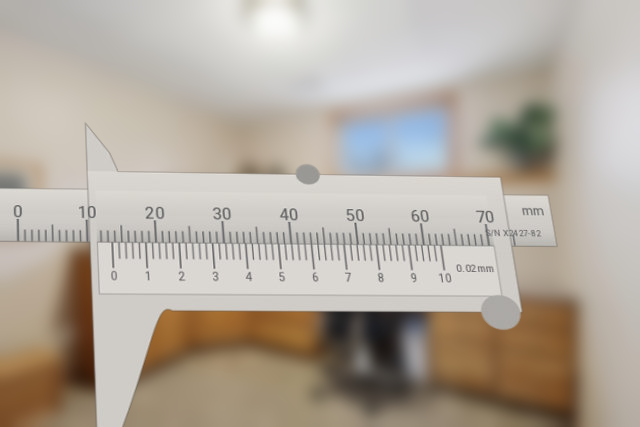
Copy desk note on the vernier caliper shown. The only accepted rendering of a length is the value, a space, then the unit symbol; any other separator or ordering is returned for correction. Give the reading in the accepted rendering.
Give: 13.6 mm
